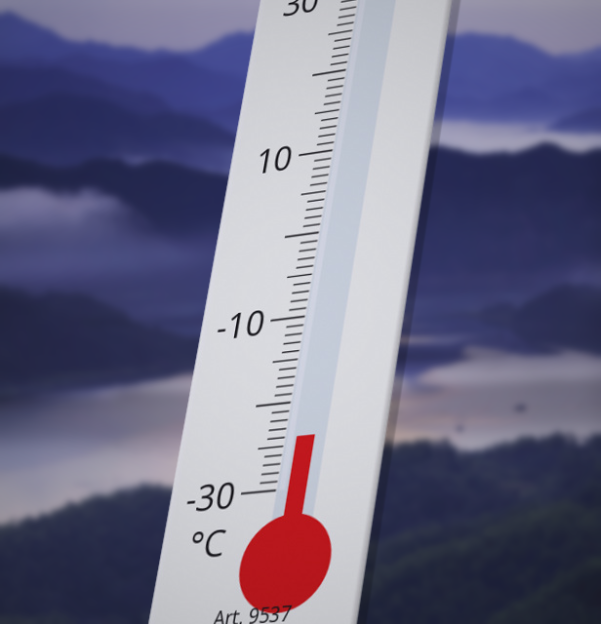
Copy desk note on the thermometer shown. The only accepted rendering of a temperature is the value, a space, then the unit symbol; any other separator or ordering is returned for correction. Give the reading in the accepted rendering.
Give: -24 °C
